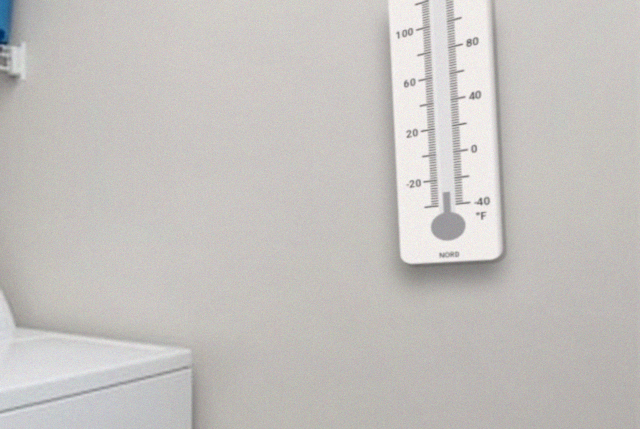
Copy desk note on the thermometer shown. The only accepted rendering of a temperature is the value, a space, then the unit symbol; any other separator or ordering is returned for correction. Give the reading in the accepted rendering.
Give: -30 °F
